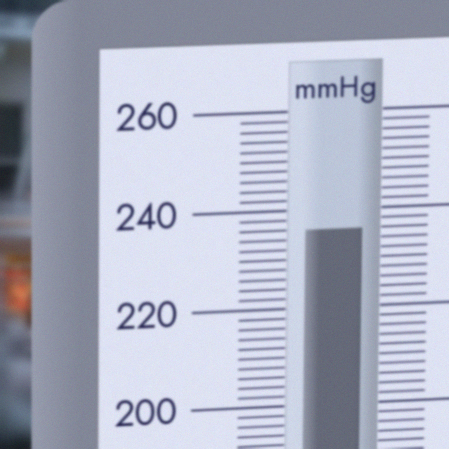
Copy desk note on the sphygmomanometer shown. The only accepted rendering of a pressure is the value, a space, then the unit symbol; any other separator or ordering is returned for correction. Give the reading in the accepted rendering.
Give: 236 mmHg
